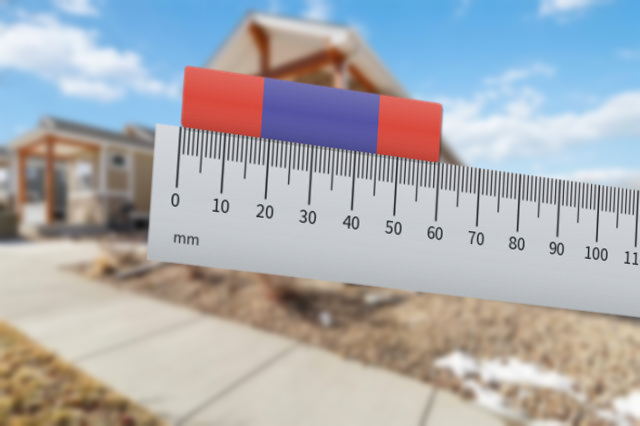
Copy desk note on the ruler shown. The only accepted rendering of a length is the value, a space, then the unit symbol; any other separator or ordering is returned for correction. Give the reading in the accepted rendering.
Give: 60 mm
